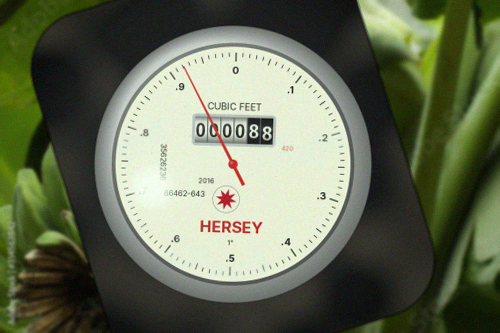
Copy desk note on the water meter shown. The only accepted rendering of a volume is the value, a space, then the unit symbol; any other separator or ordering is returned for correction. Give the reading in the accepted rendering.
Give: 87.92 ft³
